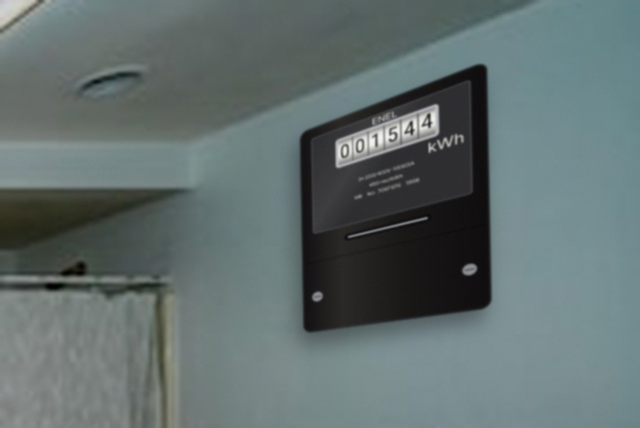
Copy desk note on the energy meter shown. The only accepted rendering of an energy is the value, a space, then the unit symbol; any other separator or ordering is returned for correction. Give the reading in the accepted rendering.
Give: 1544 kWh
